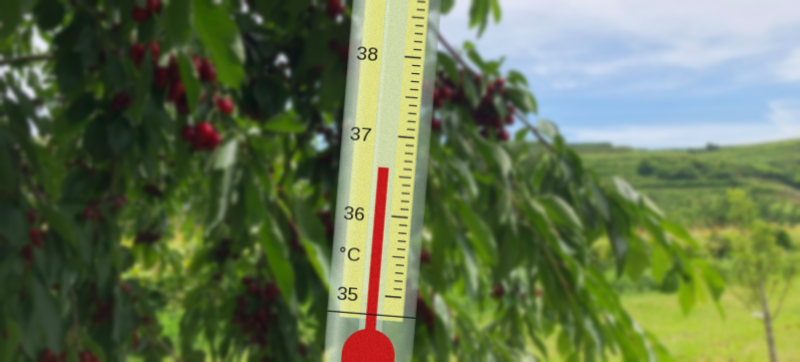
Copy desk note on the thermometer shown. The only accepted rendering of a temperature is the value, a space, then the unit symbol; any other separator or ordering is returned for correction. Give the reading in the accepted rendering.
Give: 36.6 °C
